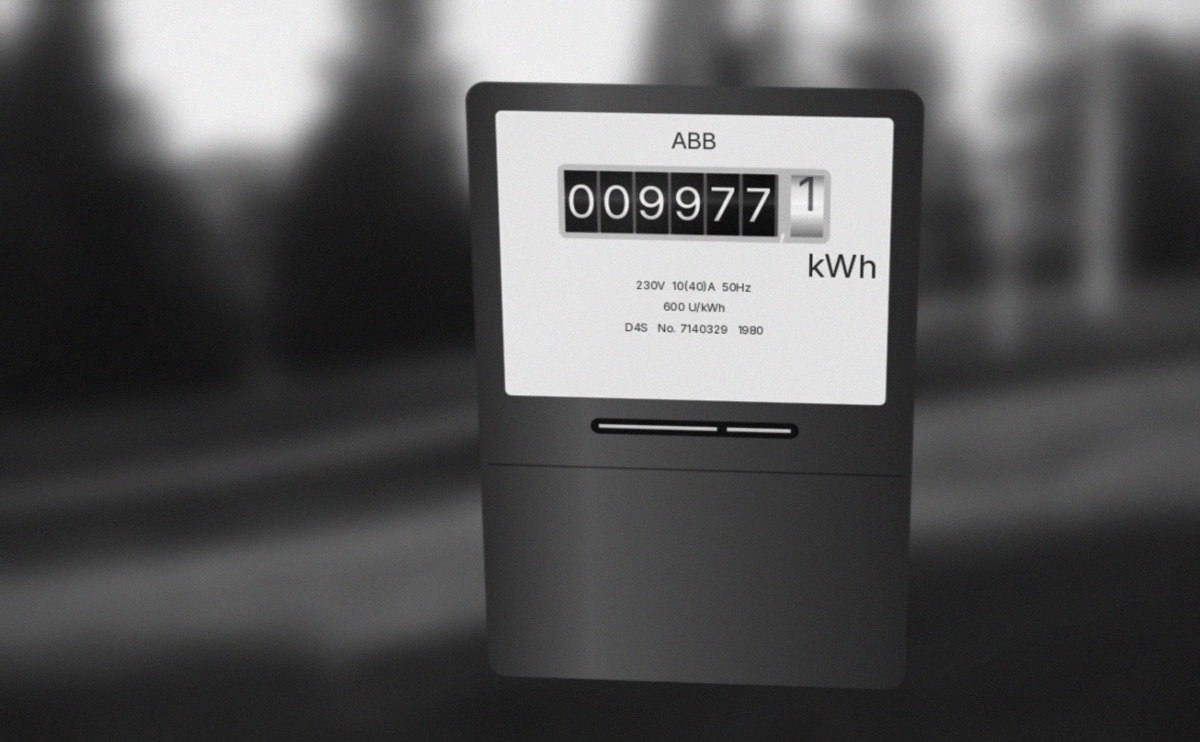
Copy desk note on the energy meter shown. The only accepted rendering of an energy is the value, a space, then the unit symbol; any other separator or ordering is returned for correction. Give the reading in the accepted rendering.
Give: 9977.1 kWh
